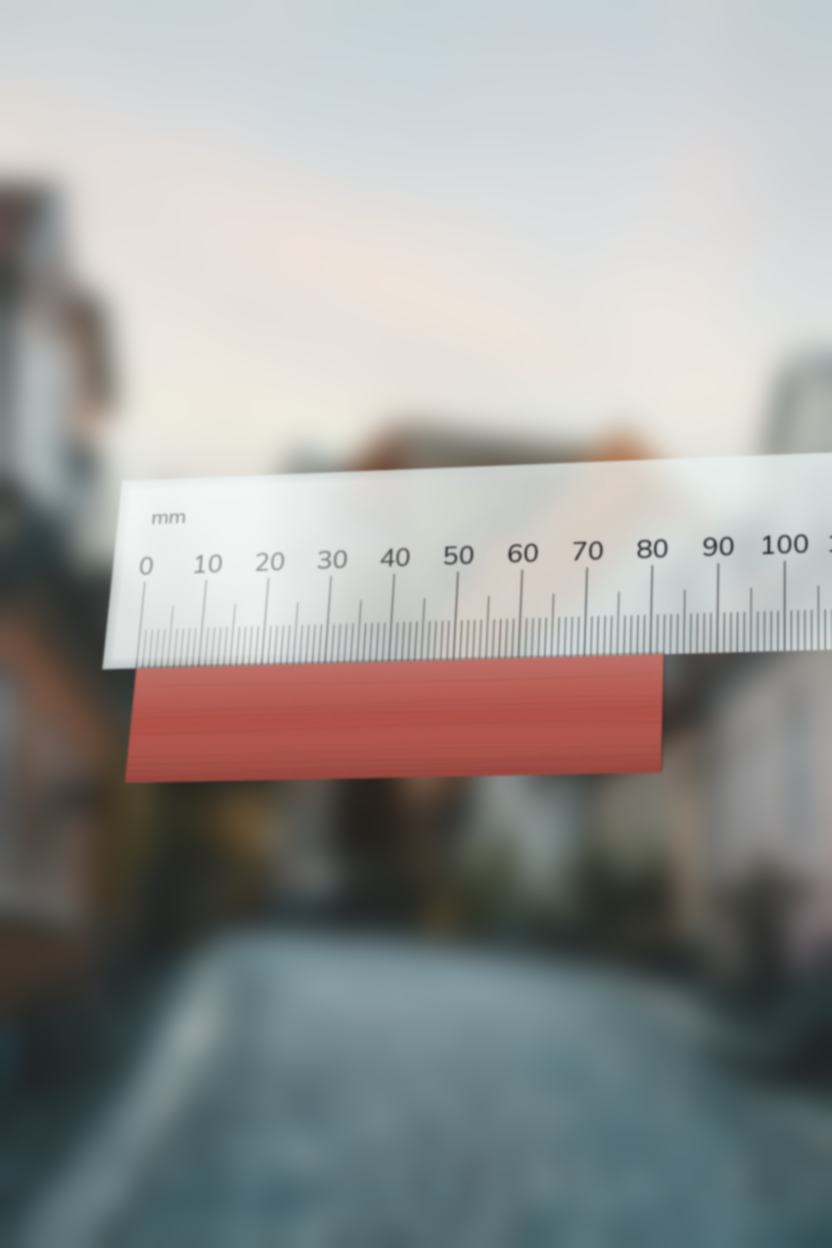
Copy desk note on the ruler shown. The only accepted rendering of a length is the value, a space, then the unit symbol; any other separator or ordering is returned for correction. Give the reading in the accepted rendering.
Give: 82 mm
